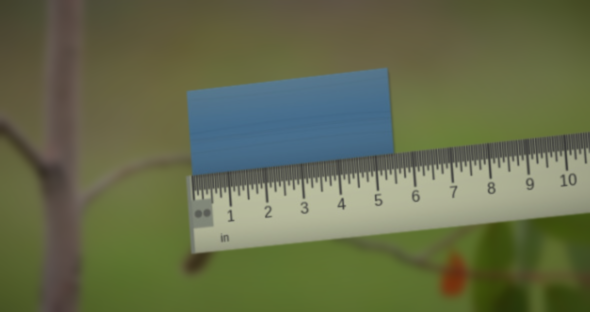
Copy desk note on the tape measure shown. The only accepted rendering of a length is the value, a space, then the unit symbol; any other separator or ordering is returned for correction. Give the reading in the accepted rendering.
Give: 5.5 in
